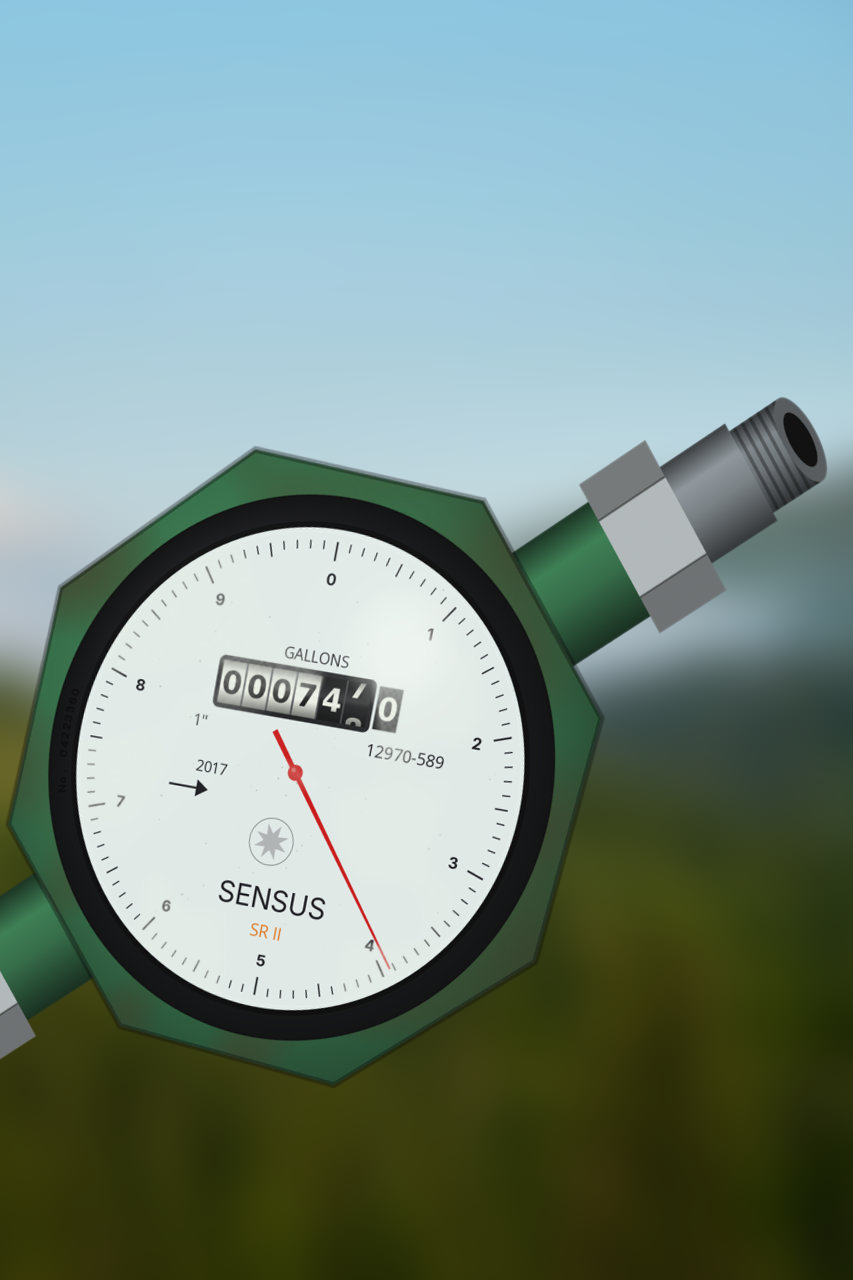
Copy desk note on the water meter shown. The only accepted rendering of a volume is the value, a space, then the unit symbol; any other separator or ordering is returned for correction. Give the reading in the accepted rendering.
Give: 7473.9 gal
